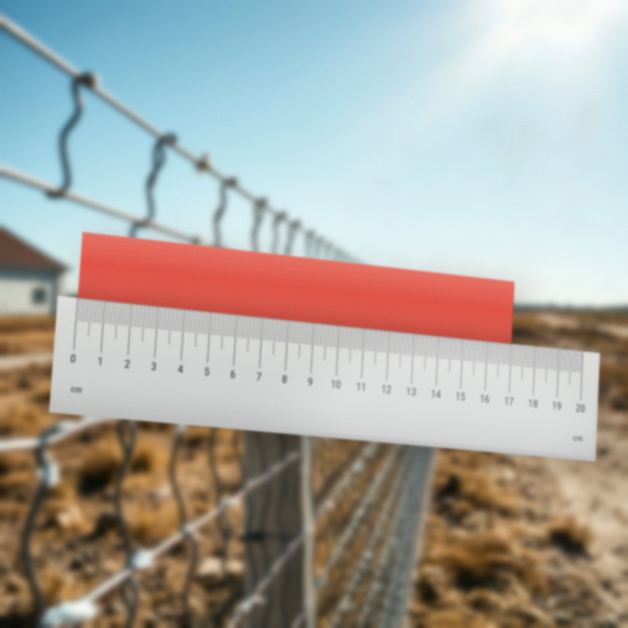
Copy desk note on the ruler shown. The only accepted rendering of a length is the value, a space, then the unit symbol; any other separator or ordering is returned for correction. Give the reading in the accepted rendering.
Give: 17 cm
